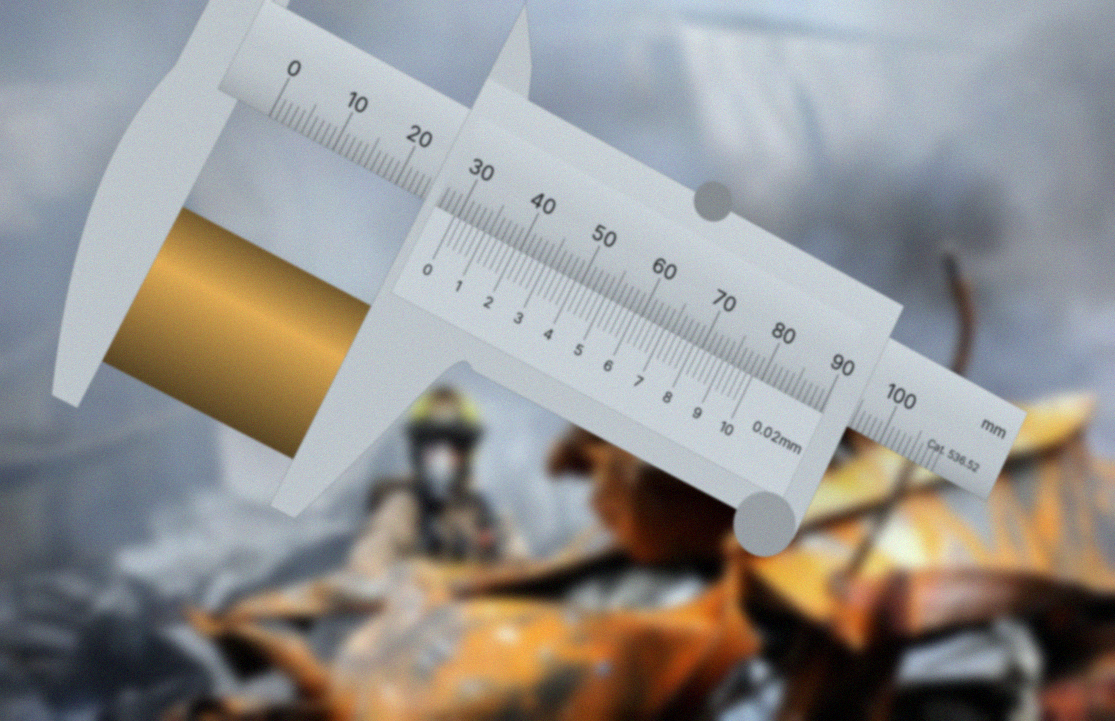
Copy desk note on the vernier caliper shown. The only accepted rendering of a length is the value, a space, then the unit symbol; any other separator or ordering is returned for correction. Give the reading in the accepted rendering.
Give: 29.5 mm
